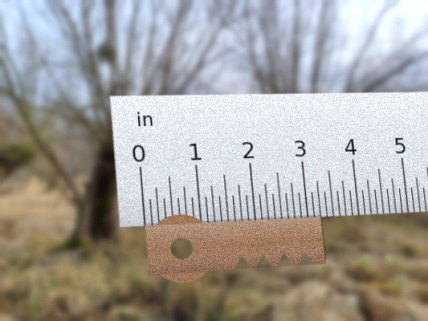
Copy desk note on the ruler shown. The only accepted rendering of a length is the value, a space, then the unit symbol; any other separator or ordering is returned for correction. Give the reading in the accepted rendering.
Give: 3.25 in
